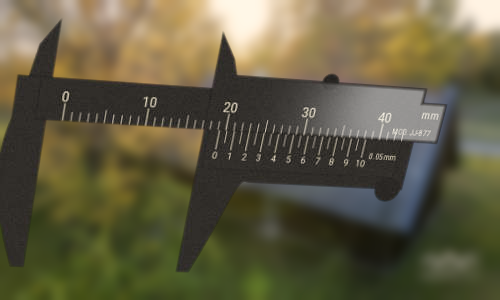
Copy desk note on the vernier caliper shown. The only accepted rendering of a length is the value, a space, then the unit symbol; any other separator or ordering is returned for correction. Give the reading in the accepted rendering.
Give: 19.2 mm
